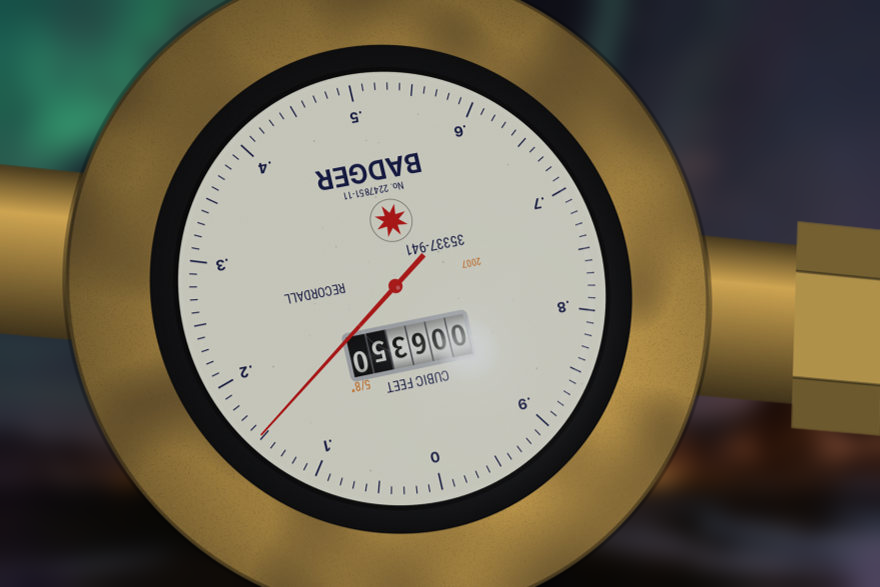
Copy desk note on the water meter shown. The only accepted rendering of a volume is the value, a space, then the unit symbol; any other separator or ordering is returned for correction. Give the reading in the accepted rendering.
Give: 6350.15 ft³
